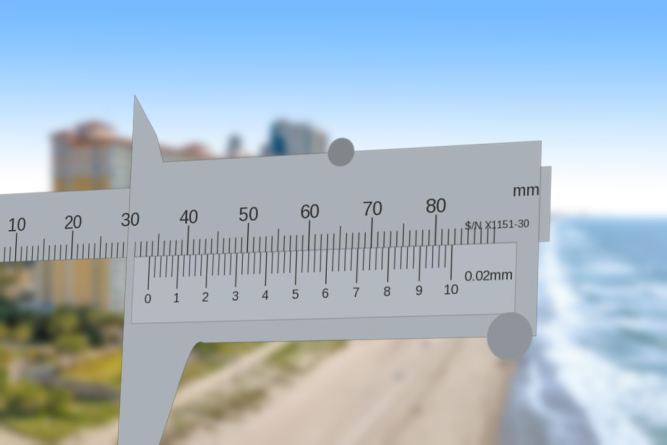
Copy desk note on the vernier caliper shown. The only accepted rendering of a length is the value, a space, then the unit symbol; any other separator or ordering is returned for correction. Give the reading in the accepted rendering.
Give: 33.6 mm
